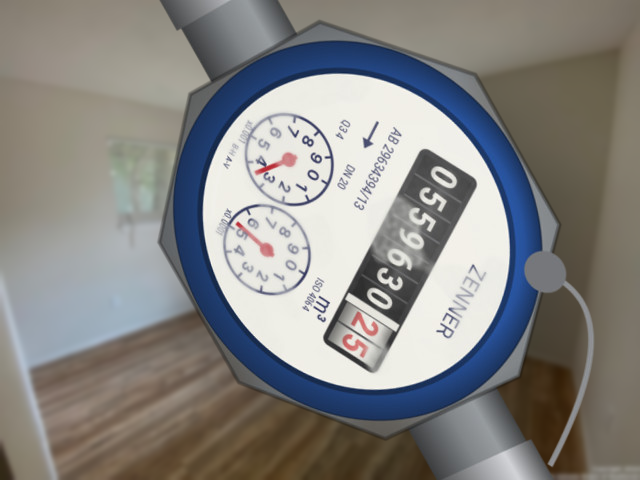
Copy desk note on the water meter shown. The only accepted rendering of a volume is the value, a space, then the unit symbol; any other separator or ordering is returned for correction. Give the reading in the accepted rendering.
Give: 559630.2535 m³
